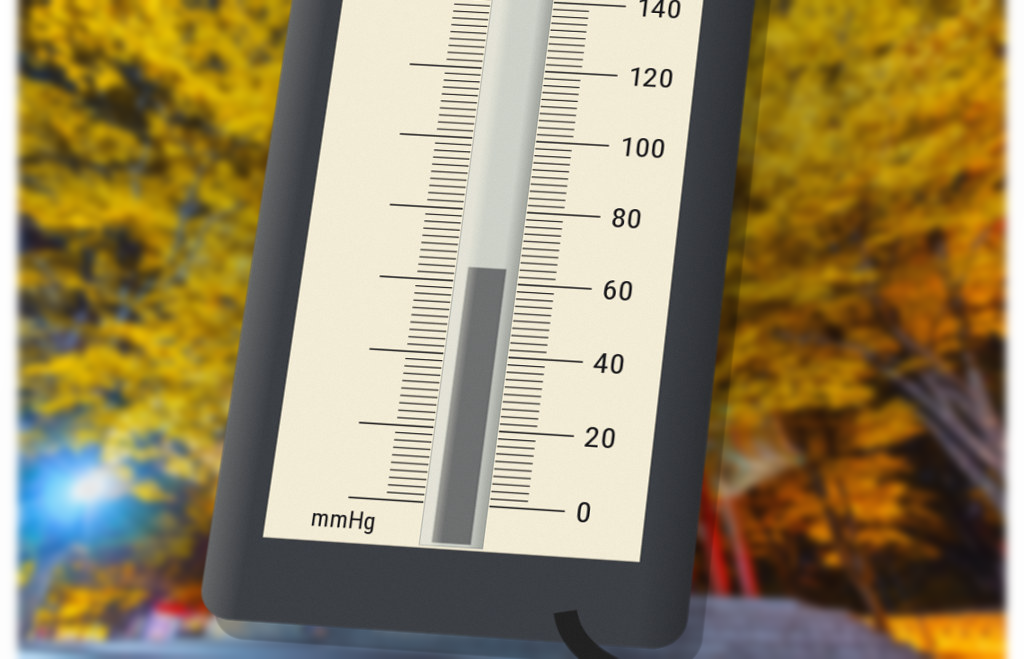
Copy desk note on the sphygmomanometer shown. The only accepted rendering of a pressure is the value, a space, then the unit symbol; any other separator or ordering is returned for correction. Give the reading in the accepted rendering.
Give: 64 mmHg
